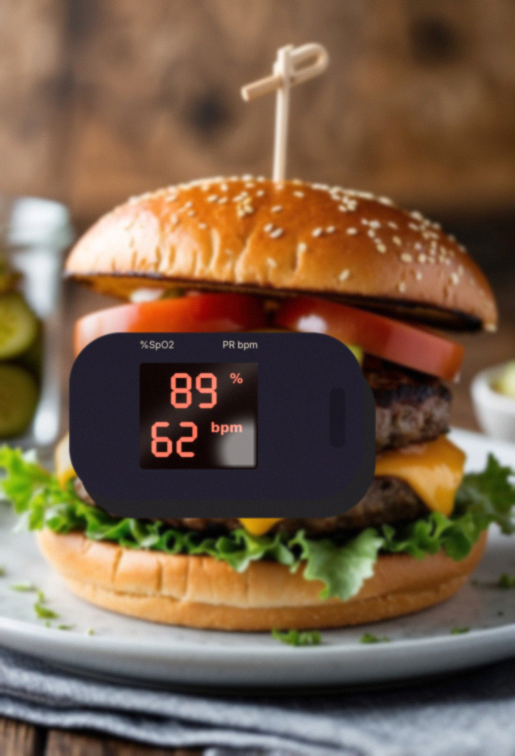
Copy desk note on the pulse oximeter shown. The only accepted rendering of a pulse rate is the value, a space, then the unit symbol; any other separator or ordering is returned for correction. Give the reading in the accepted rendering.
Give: 62 bpm
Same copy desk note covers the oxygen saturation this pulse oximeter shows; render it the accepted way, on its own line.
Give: 89 %
